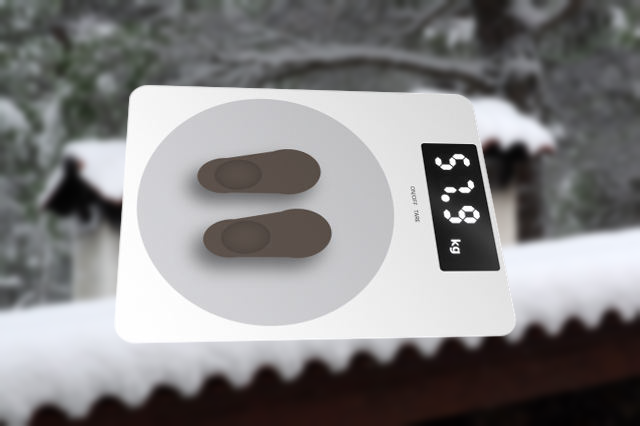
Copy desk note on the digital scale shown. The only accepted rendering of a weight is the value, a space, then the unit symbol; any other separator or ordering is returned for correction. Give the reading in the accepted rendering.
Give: 57.9 kg
